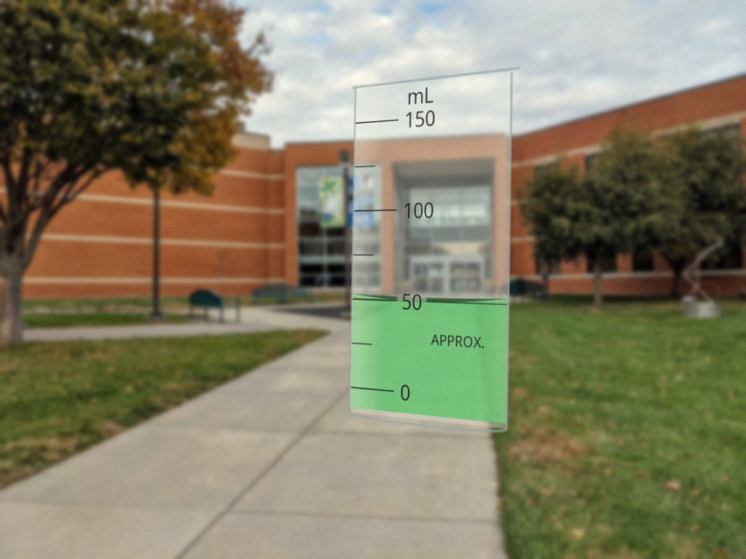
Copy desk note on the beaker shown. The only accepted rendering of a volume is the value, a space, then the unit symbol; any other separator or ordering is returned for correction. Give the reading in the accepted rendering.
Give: 50 mL
